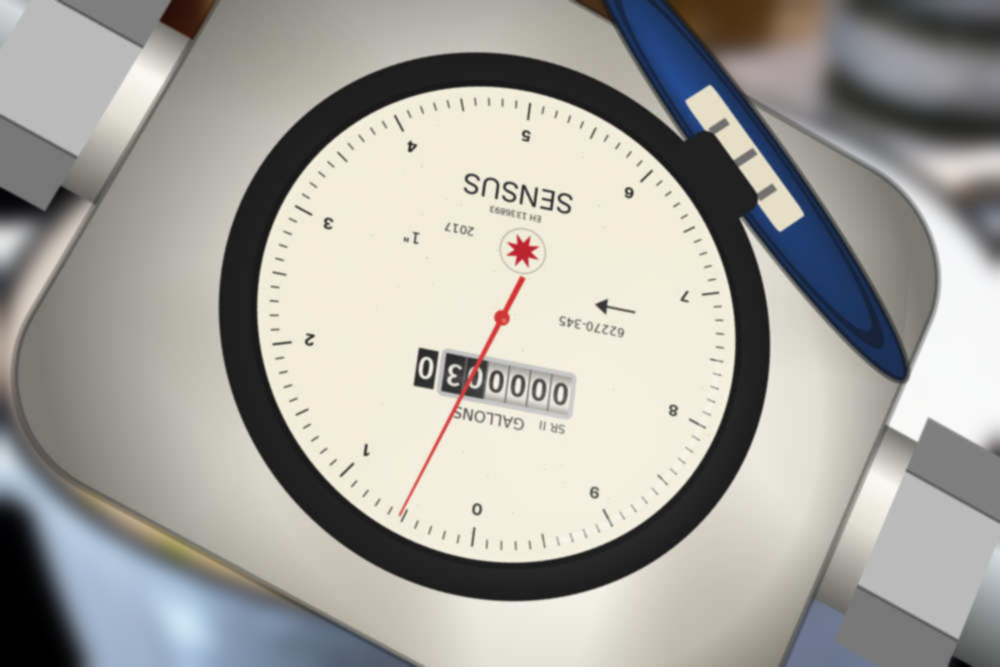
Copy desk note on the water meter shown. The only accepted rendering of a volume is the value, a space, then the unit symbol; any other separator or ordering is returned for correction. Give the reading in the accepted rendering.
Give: 30.5 gal
